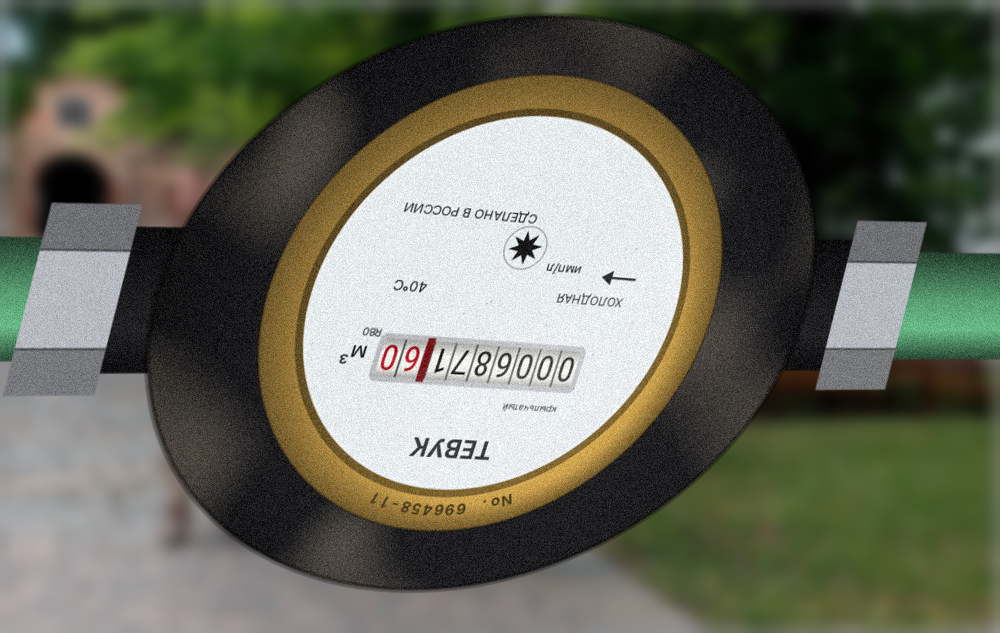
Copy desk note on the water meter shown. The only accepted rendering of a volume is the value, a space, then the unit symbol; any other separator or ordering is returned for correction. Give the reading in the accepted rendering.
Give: 6871.60 m³
